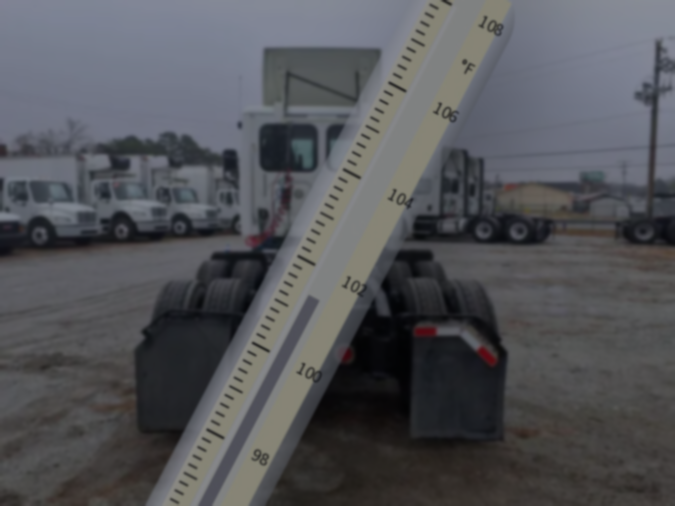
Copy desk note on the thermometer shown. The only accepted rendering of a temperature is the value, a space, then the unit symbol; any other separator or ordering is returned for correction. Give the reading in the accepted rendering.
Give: 101.4 °F
